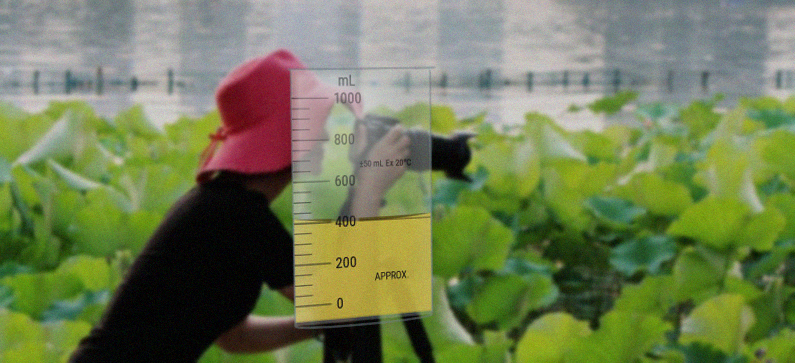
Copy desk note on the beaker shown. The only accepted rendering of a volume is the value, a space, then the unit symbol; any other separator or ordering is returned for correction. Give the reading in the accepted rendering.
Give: 400 mL
